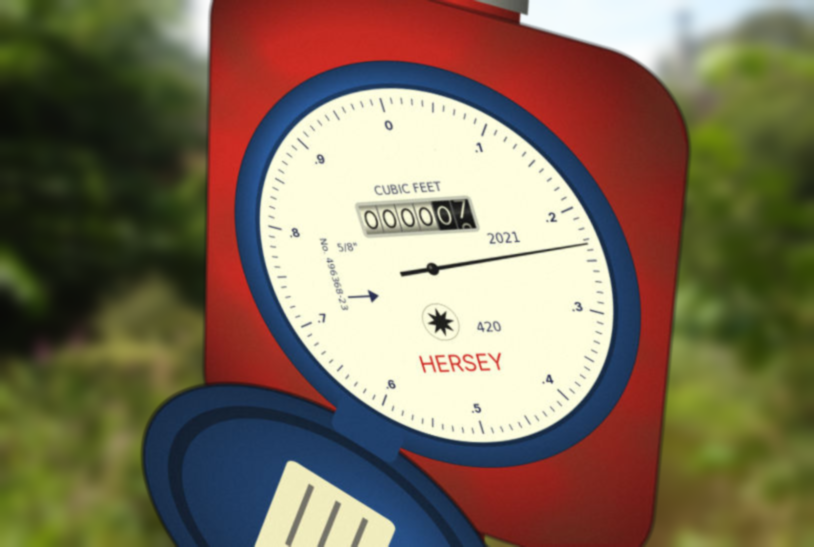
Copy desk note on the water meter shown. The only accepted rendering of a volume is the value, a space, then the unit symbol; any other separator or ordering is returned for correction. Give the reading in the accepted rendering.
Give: 7.23 ft³
